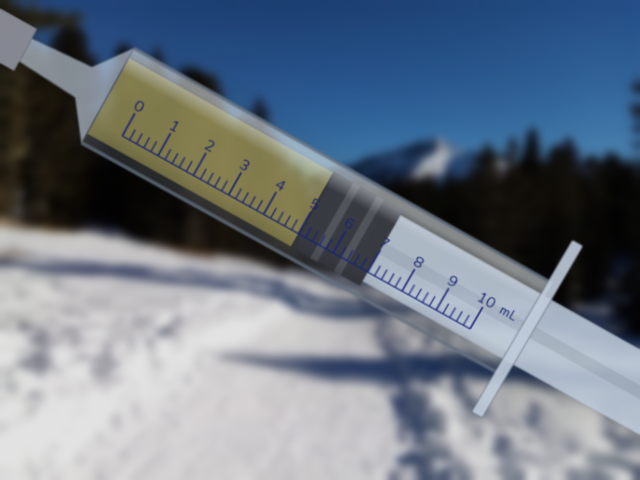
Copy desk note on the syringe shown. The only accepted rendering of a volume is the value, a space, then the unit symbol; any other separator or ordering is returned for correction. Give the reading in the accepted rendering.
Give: 5 mL
